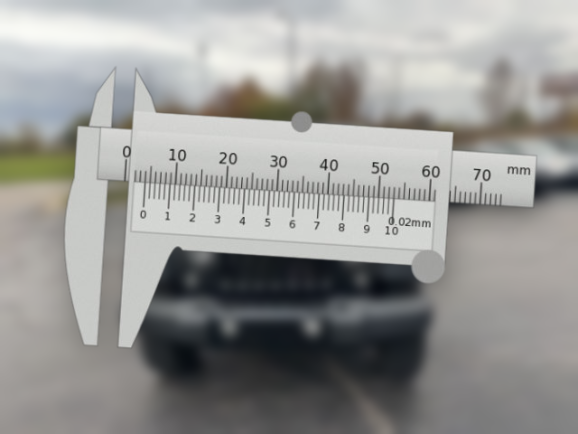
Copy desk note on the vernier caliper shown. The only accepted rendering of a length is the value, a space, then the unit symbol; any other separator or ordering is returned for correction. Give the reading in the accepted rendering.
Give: 4.0 mm
